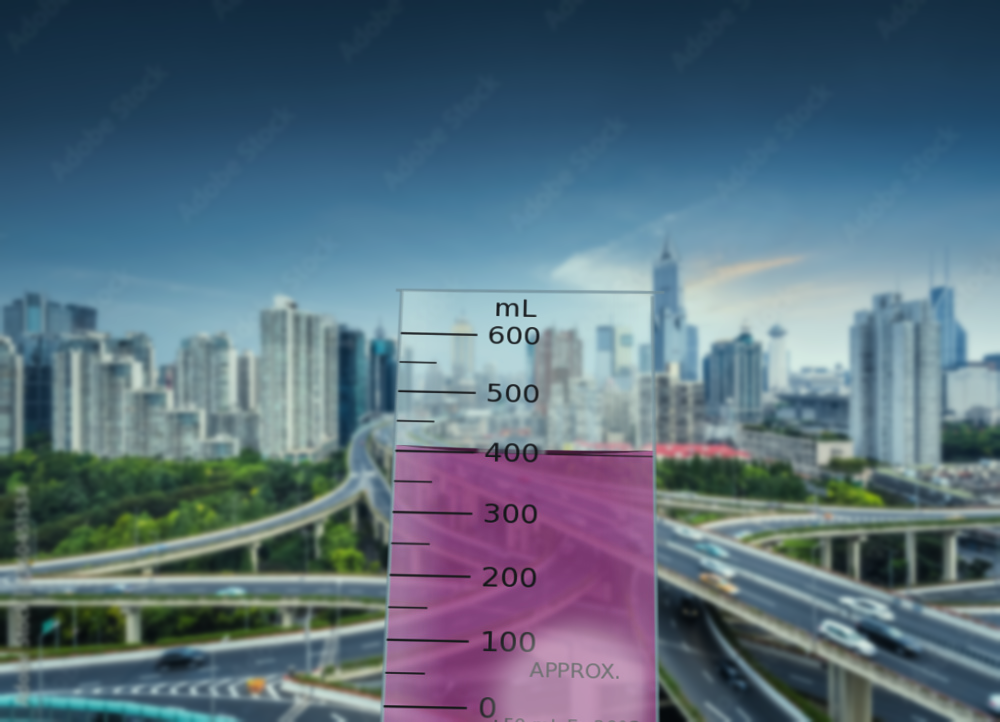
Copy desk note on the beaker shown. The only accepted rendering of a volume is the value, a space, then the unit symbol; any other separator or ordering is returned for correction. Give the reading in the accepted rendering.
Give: 400 mL
